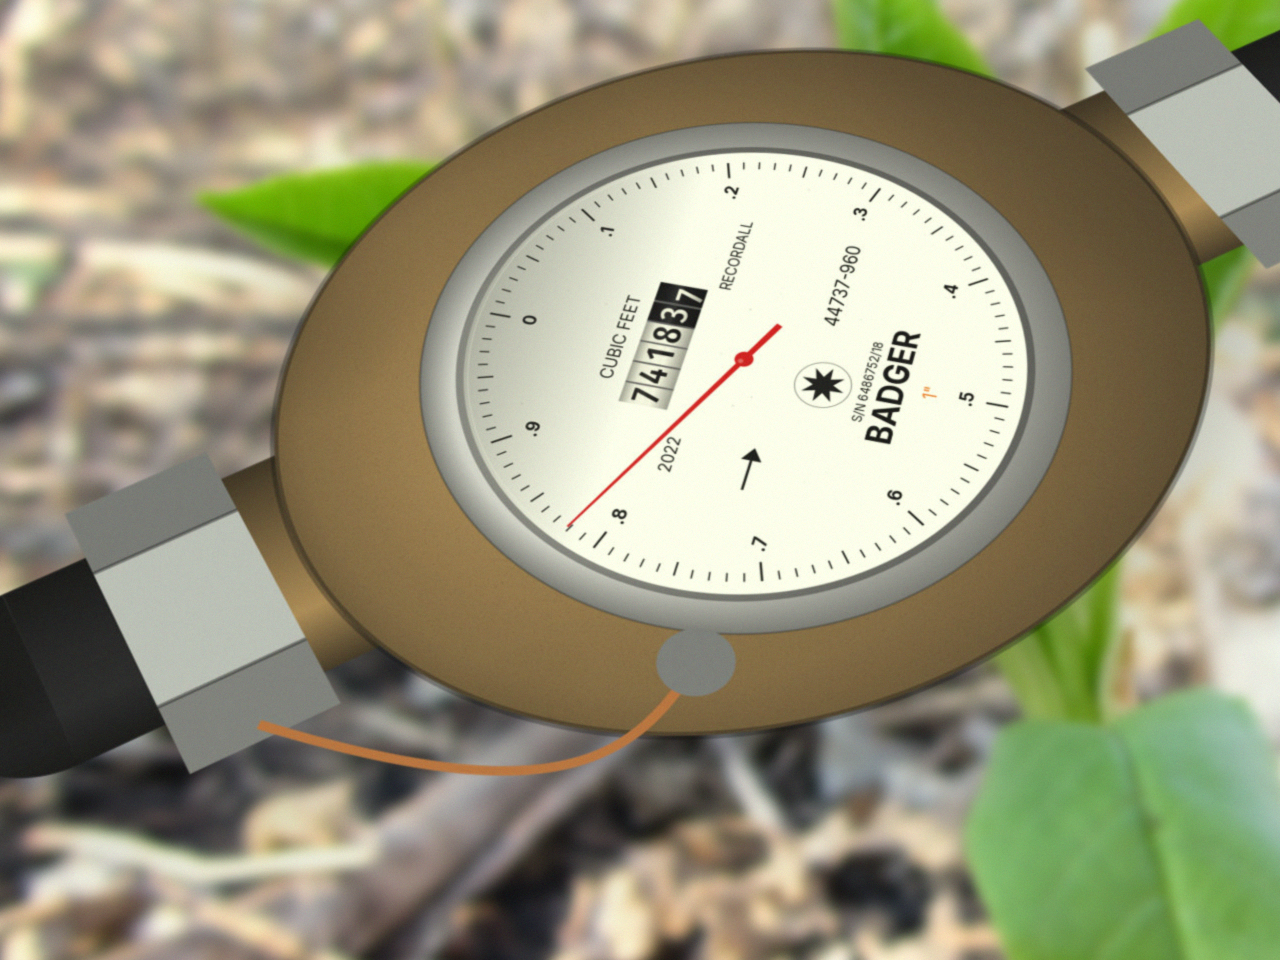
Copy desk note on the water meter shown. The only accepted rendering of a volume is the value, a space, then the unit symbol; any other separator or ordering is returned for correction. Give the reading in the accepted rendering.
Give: 741836.82 ft³
